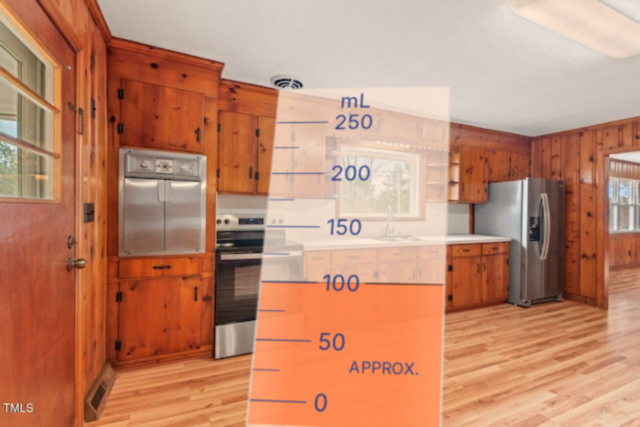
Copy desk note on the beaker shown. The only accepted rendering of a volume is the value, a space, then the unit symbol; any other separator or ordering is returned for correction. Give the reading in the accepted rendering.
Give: 100 mL
